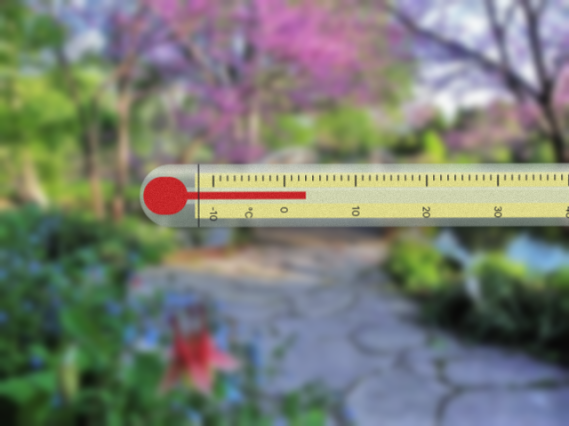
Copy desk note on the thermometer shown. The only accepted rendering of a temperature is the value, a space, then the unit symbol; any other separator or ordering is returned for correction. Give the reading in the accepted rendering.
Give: 3 °C
